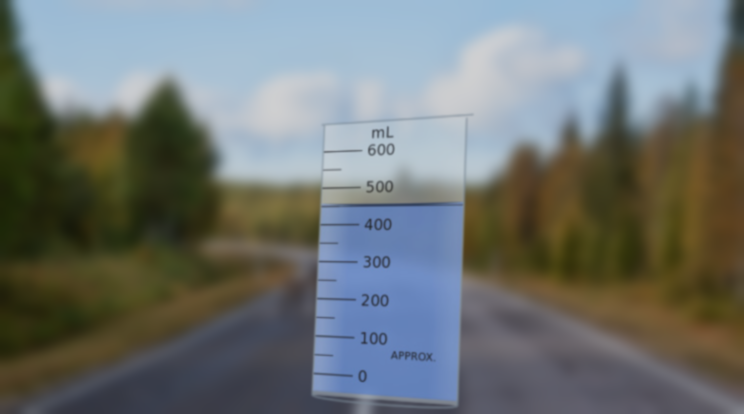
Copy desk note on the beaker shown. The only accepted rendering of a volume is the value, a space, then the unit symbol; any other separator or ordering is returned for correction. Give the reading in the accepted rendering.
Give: 450 mL
